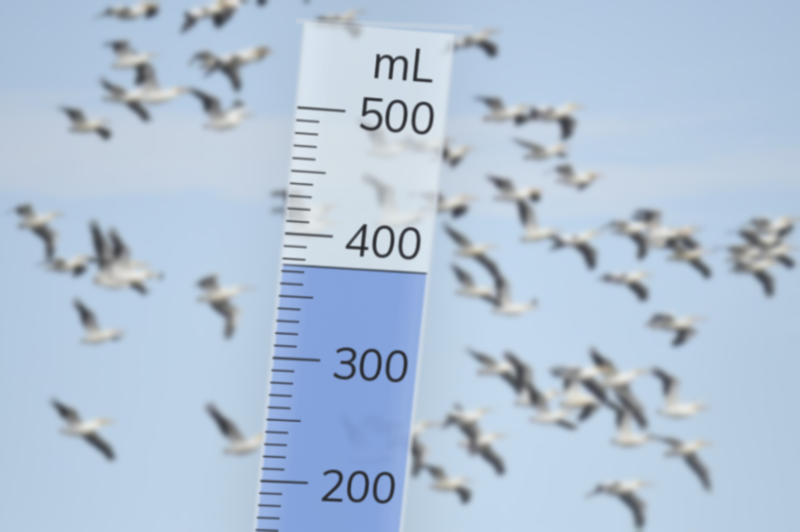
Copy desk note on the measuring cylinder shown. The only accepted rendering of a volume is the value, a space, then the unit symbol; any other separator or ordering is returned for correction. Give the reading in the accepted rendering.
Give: 375 mL
